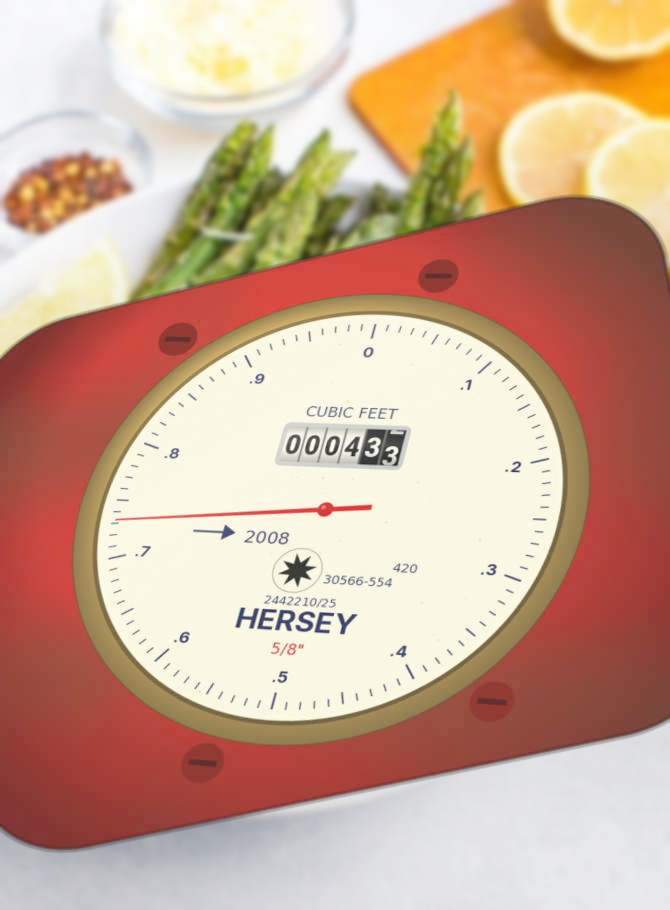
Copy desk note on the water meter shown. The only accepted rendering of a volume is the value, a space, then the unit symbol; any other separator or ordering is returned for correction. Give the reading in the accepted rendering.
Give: 432.73 ft³
